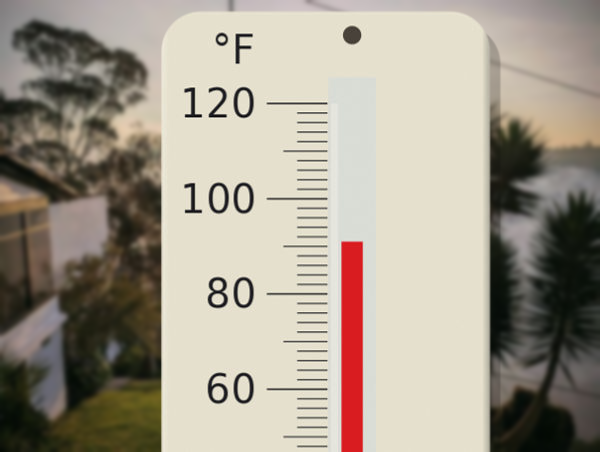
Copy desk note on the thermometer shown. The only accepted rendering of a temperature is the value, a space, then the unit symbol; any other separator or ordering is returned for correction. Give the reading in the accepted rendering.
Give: 91 °F
